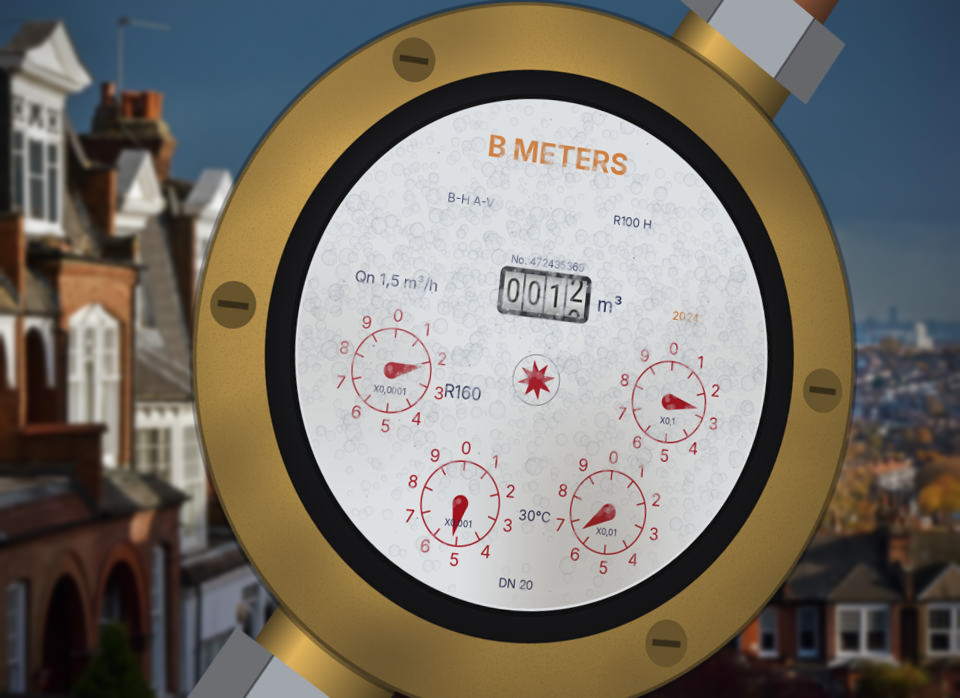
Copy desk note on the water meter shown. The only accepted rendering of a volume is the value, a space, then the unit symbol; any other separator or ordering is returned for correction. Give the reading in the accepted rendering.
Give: 12.2652 m³
